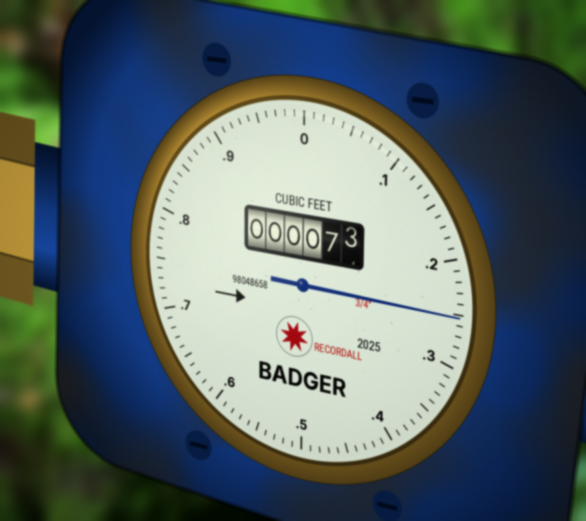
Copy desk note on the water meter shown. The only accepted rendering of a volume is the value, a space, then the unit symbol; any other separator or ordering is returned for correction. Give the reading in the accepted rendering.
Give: 73.25 ft³
